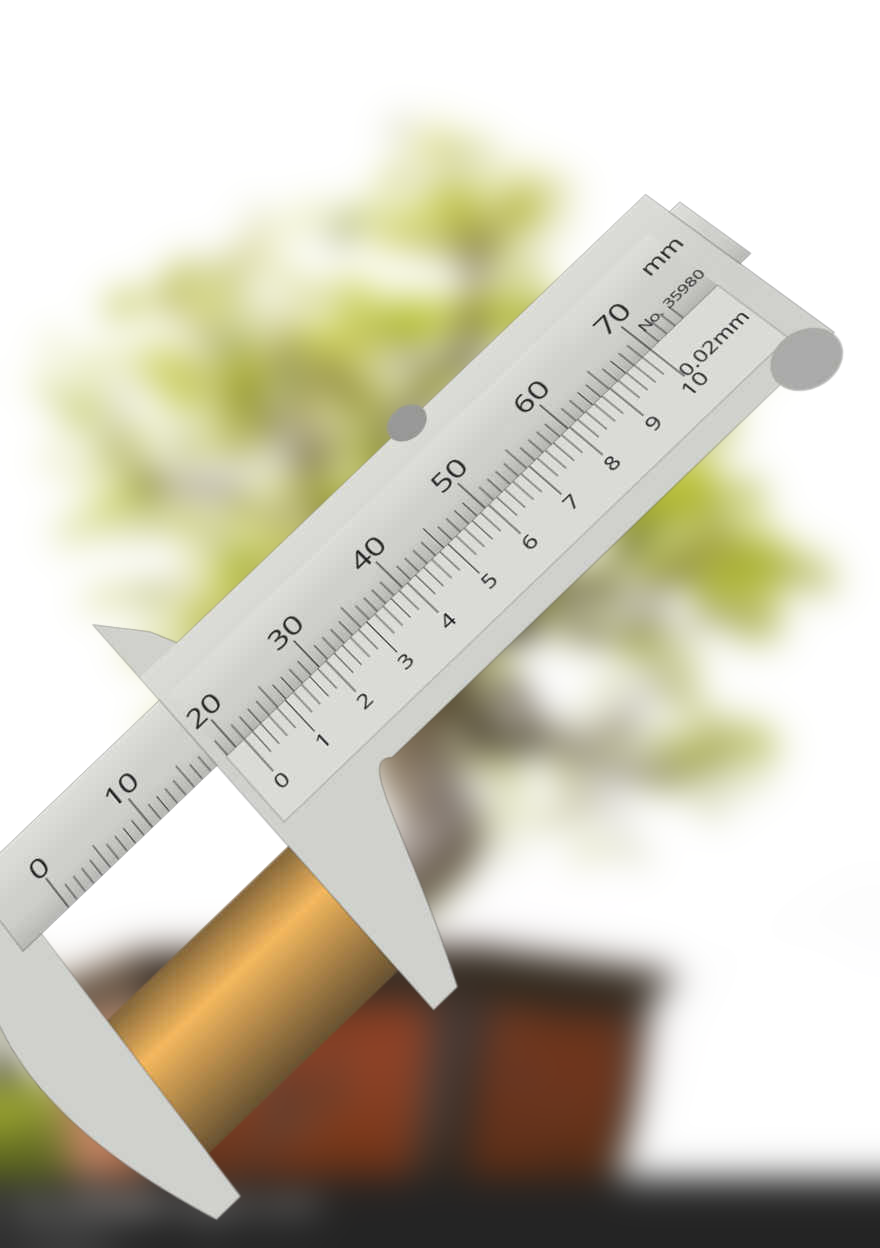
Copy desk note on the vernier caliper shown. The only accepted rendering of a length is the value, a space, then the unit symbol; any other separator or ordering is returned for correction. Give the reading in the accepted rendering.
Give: 21.0 mm
